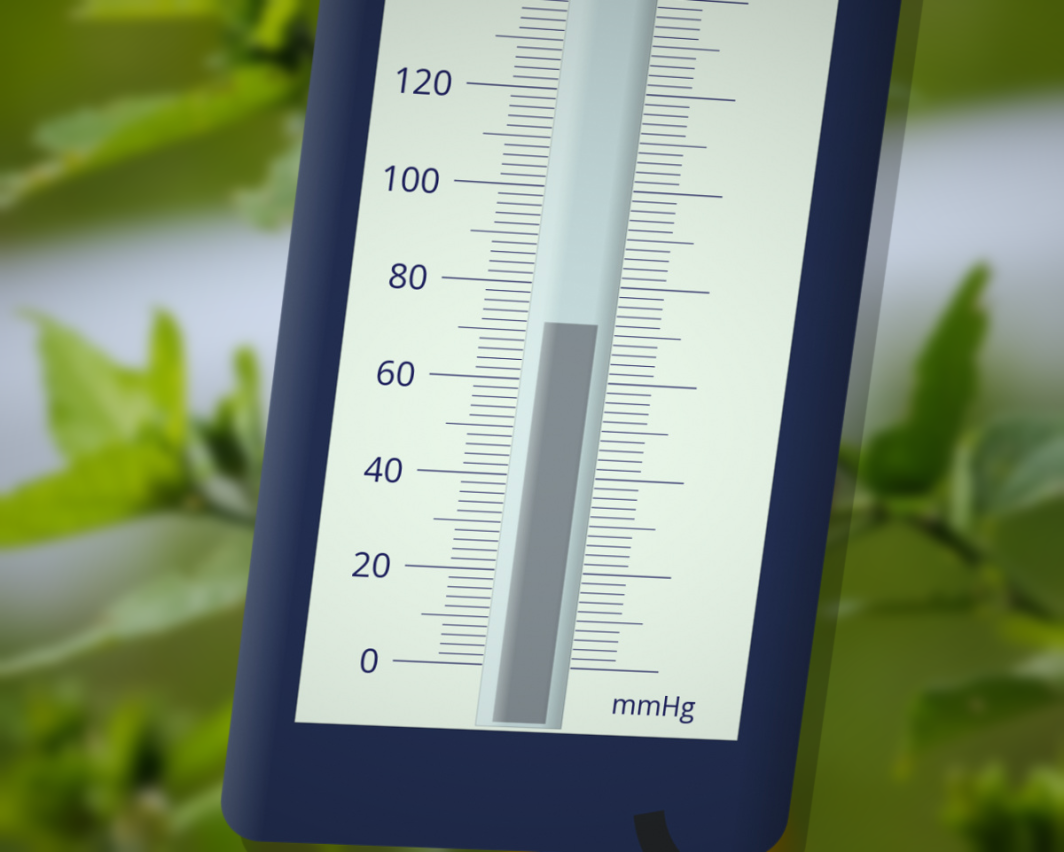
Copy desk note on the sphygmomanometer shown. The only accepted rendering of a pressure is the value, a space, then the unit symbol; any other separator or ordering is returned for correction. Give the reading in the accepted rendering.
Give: 72 mmHg
